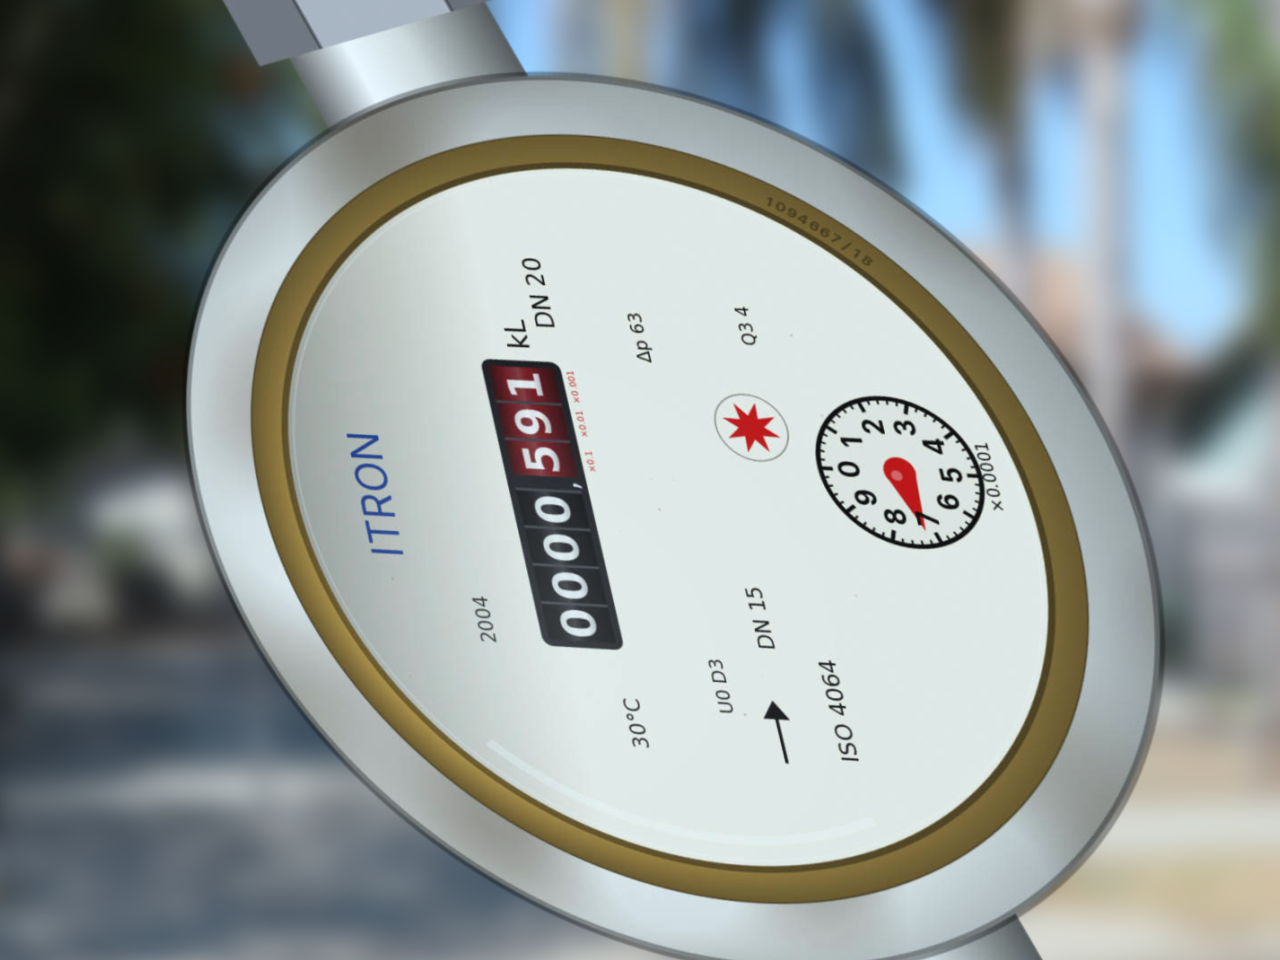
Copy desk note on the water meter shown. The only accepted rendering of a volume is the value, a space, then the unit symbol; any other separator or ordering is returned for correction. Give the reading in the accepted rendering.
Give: 0.5917 kL
